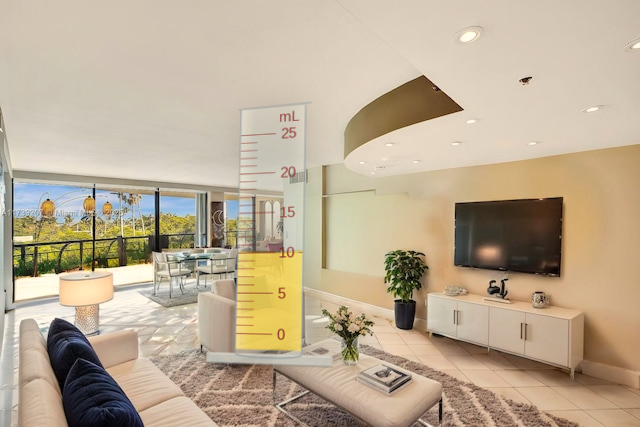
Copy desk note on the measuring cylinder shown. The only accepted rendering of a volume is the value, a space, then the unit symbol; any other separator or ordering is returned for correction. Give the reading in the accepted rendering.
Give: 10 mL
